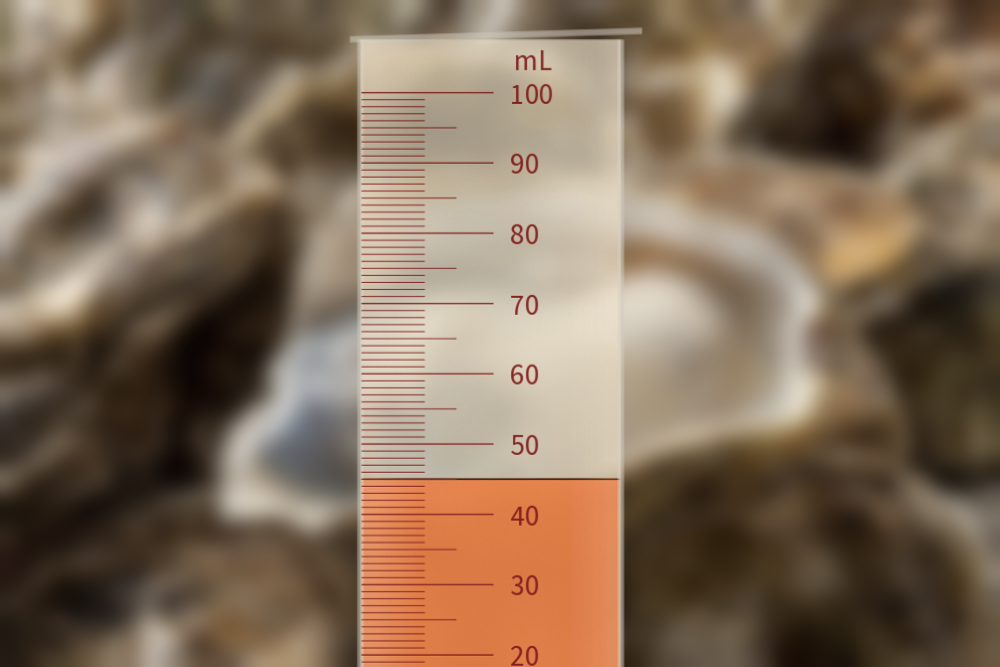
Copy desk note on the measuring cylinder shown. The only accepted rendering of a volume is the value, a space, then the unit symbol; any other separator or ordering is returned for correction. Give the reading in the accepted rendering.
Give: 45 mL
